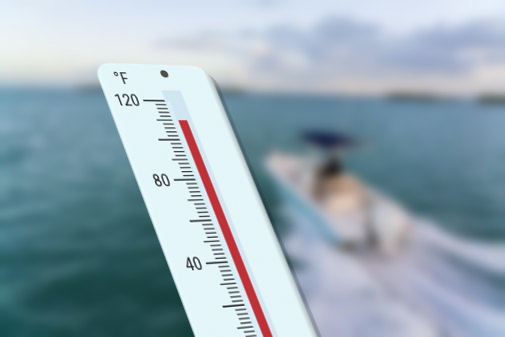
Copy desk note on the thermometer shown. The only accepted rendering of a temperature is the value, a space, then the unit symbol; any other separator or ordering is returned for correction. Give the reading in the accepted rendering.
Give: 110 °F
